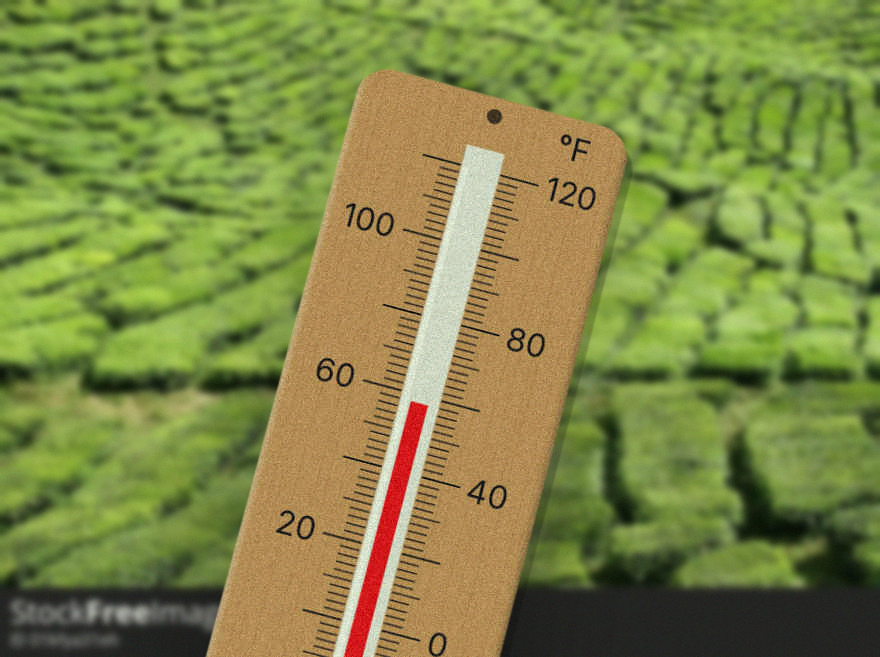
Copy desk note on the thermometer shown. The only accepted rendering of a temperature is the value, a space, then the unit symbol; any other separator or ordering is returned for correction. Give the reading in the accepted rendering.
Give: 58 °F
